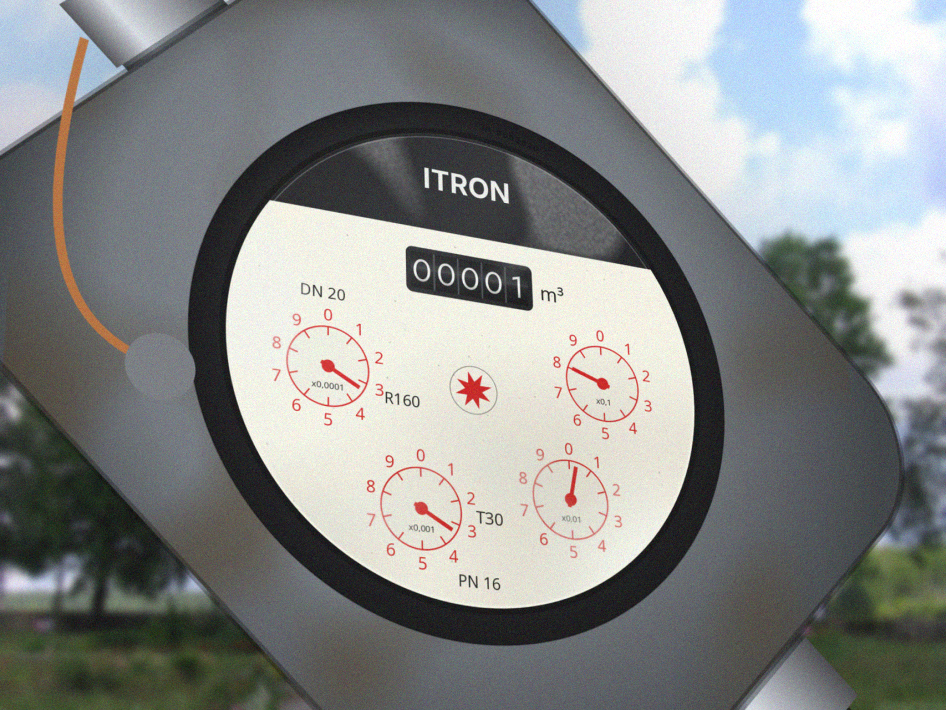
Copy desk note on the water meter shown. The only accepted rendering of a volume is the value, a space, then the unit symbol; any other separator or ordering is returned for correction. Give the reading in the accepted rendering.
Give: 1.8033 m³
